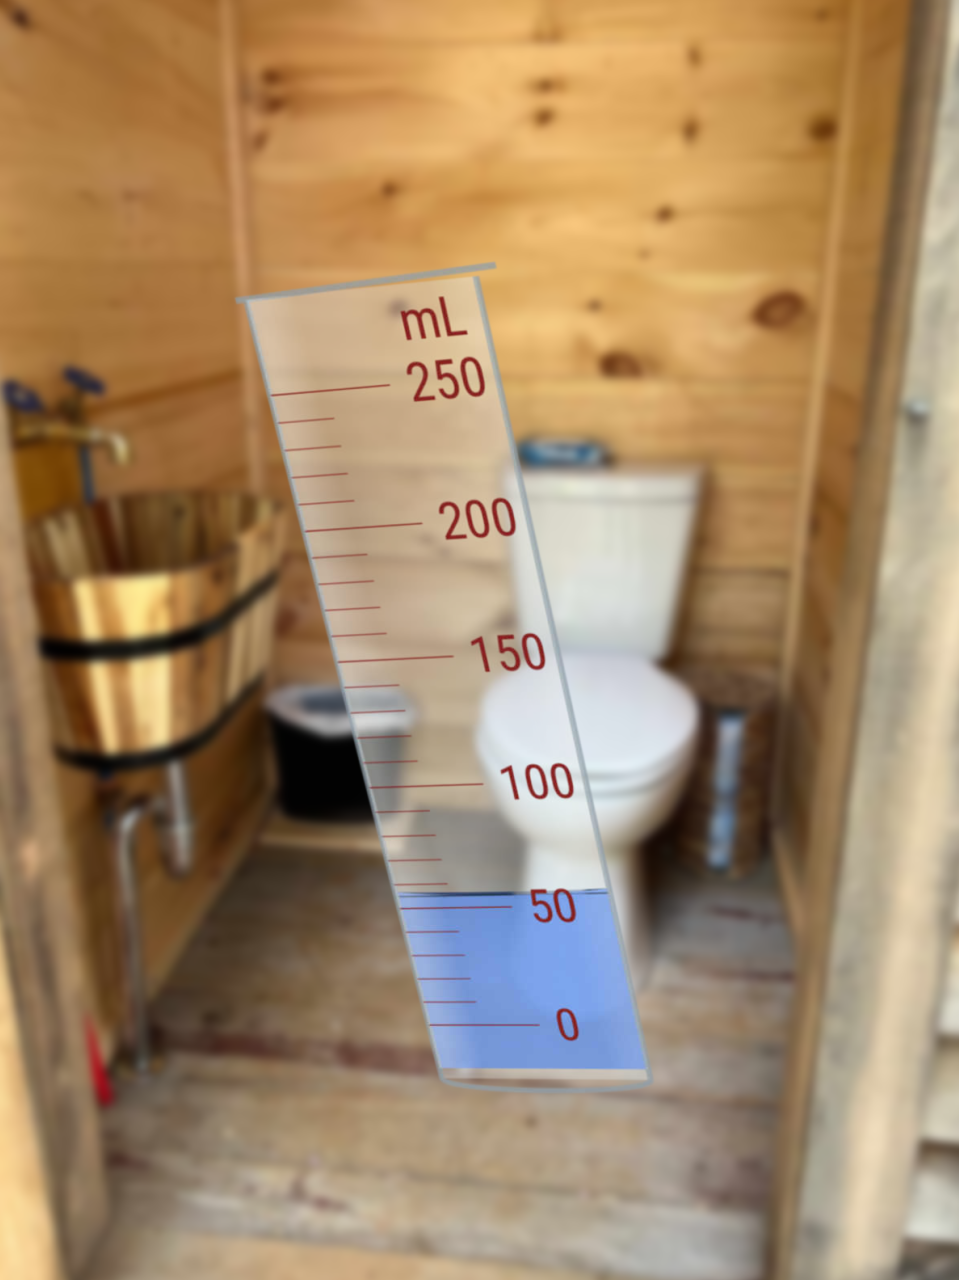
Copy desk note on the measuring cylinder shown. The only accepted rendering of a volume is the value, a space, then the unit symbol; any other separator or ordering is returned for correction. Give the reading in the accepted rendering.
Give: 55 mL
